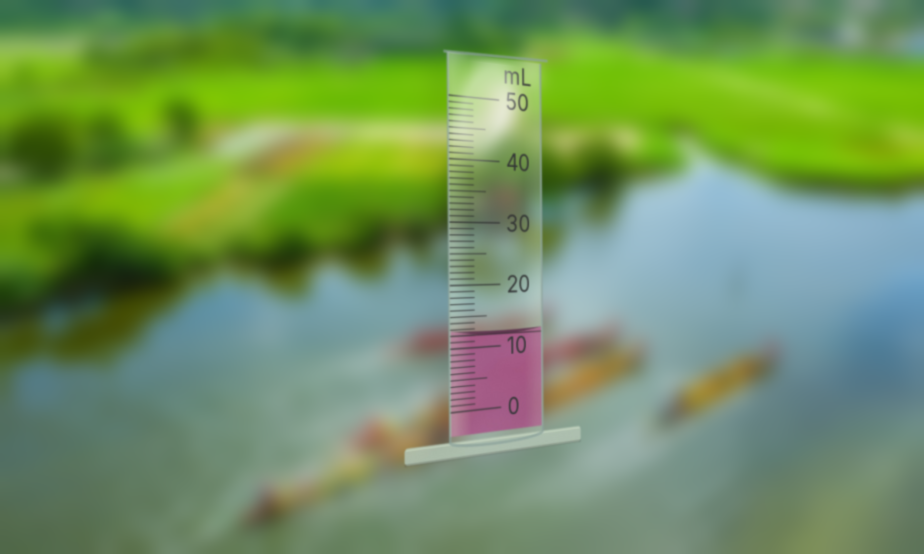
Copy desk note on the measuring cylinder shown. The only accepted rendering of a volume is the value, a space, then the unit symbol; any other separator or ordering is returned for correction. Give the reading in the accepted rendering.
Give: 12 mL
